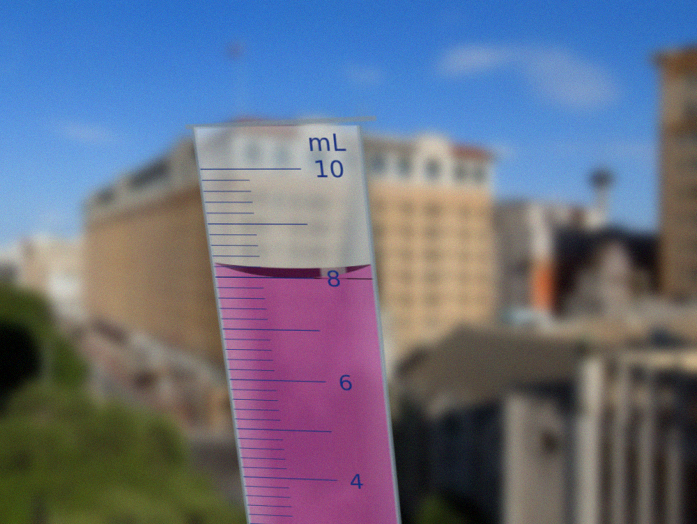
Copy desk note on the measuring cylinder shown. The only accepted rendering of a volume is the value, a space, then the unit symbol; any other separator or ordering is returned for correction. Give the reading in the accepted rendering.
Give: 8 mL
